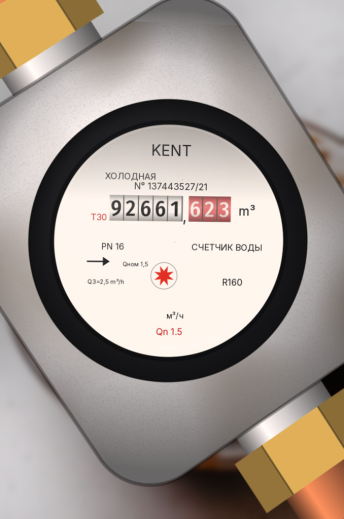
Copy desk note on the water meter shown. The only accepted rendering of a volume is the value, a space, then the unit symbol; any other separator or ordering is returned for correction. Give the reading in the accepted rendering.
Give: 92661.623 m³
